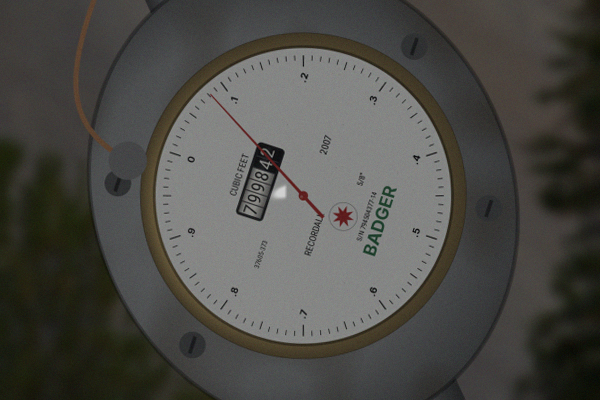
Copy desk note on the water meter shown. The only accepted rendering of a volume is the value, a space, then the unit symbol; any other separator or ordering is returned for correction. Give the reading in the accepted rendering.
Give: 799842.08 ft³
